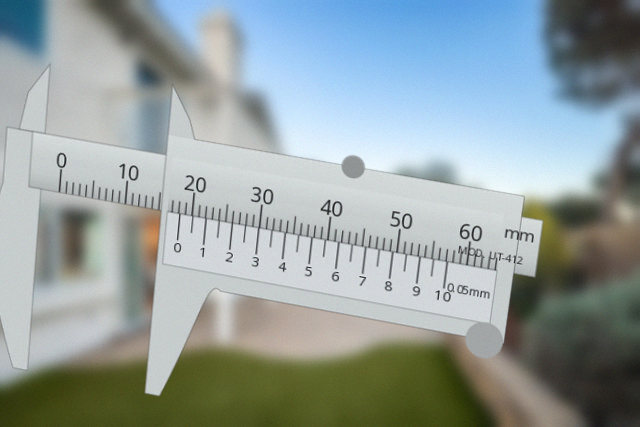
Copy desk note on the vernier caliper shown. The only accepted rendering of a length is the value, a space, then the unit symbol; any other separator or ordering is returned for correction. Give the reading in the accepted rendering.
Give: 18.2 mm
